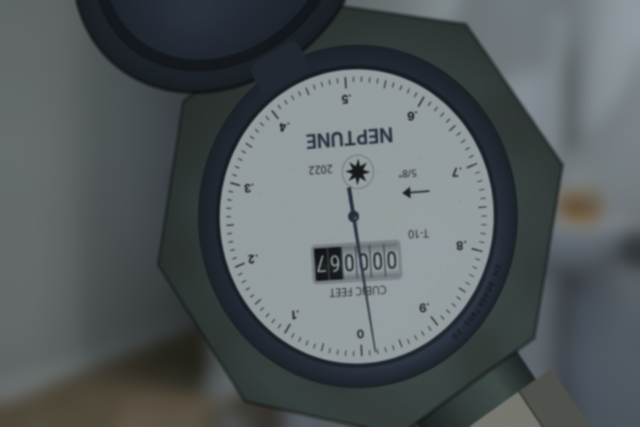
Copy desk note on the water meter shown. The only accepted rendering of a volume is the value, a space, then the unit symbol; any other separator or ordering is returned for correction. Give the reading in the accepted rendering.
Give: 66.98 ft³
